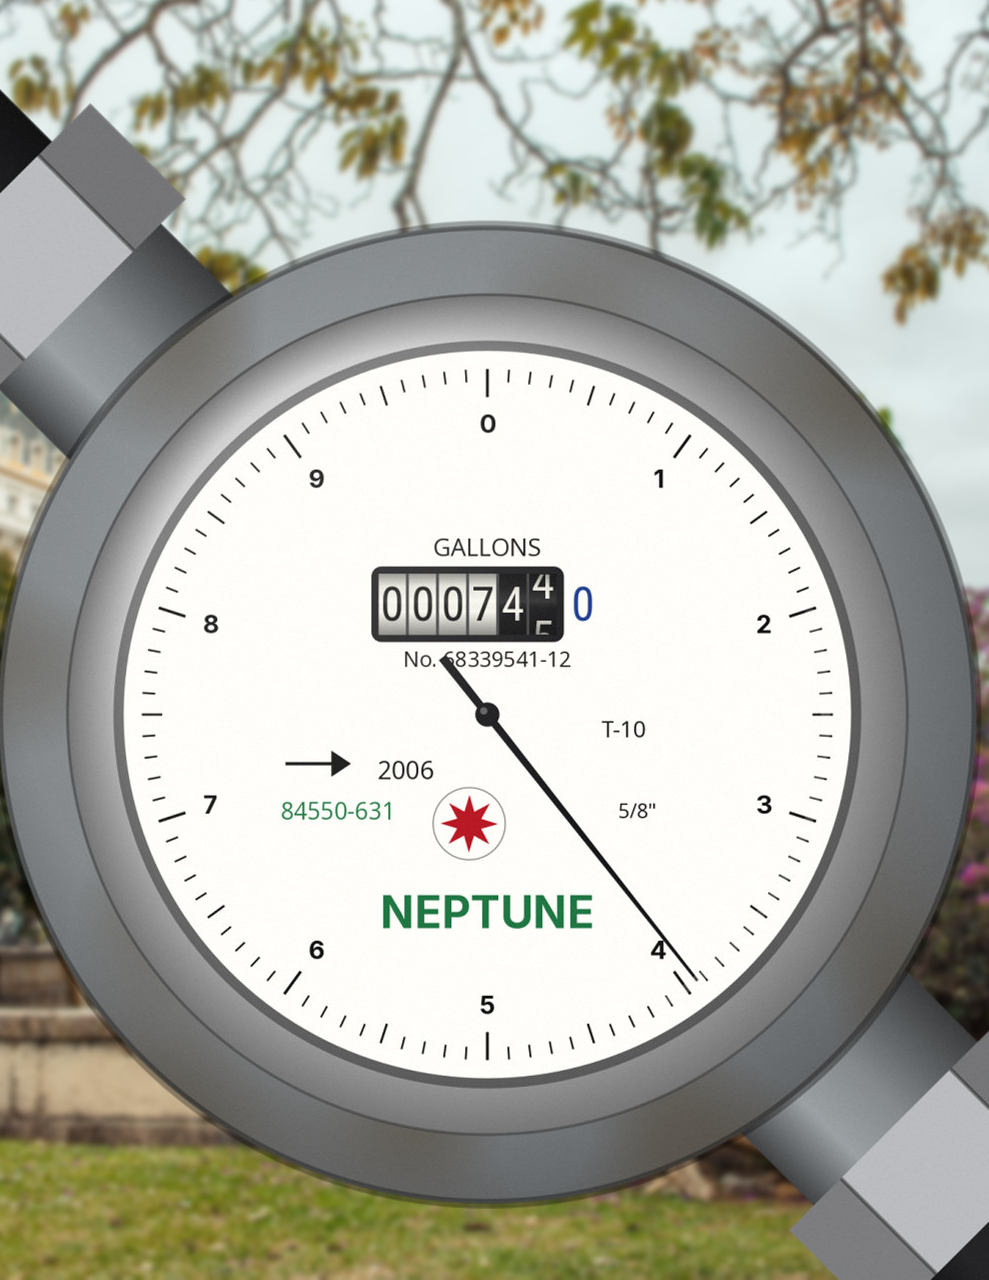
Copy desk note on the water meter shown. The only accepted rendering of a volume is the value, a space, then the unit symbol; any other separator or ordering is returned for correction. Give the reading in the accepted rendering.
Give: 7443.9 gal
